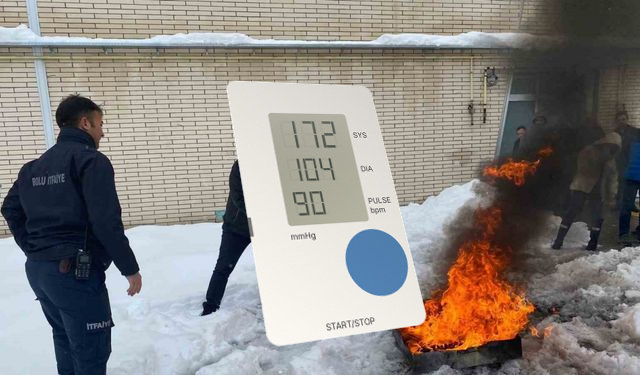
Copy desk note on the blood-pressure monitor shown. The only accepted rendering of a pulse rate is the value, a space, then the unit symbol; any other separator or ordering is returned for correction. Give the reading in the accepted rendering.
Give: 90 bpm
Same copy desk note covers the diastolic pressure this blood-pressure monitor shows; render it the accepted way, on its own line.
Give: 104 mmHg
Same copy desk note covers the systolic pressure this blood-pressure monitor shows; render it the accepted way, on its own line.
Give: 172 mmHg
